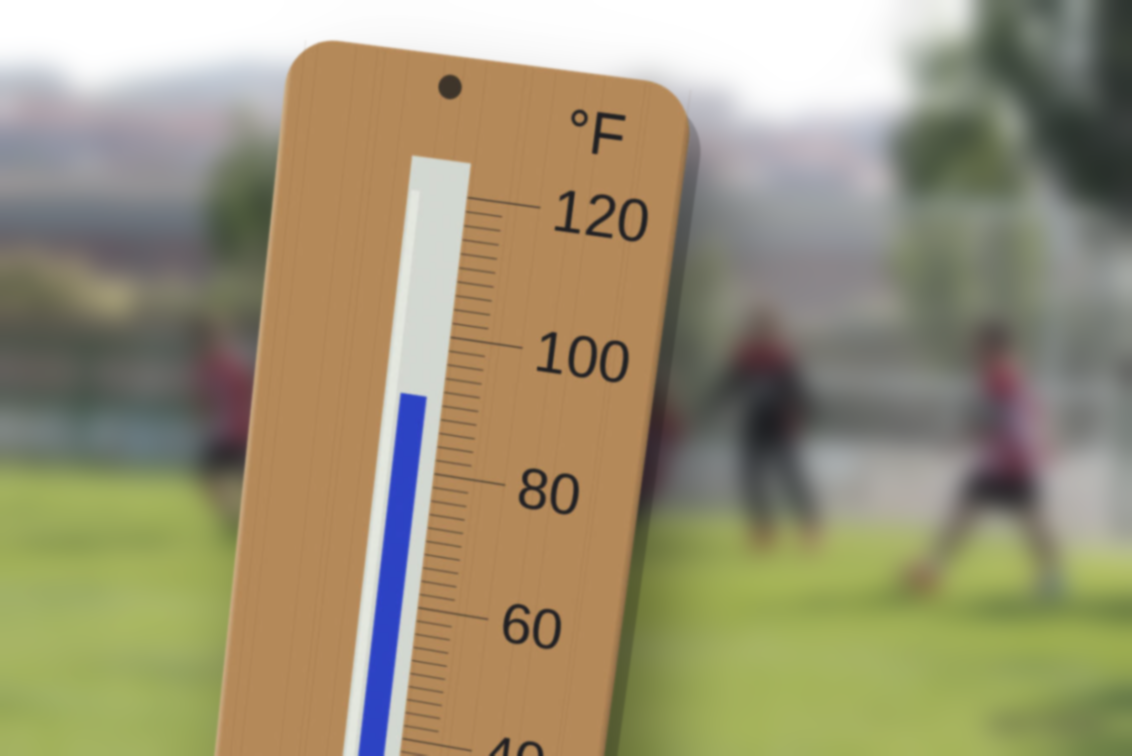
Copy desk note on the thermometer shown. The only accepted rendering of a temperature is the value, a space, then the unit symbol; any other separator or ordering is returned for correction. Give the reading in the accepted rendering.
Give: 91 °F
